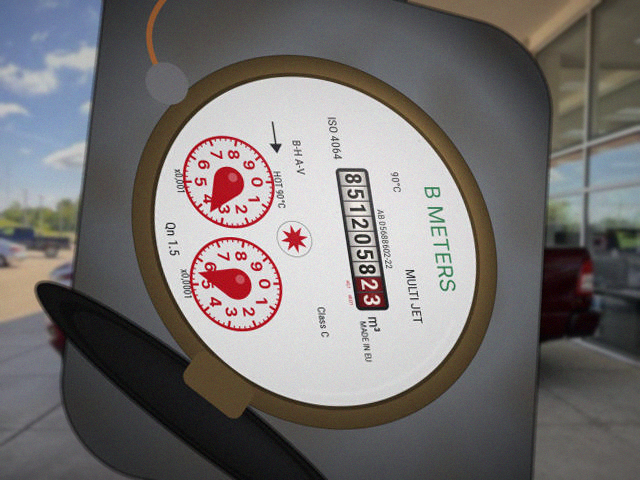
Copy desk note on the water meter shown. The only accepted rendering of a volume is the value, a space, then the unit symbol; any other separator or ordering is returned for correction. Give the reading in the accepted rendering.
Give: 8512058.2335 m³
